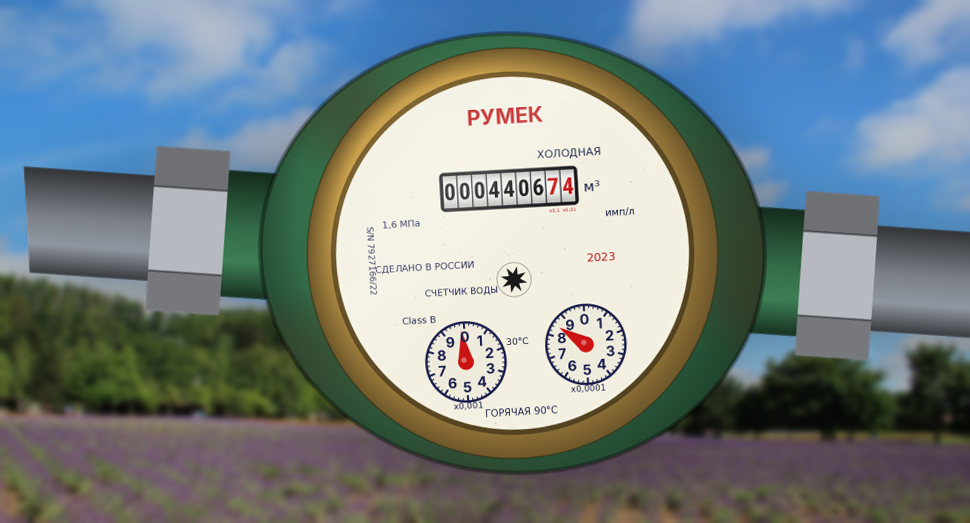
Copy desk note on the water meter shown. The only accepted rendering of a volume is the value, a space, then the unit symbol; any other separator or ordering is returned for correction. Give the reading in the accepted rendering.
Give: 4406.7398 m³
